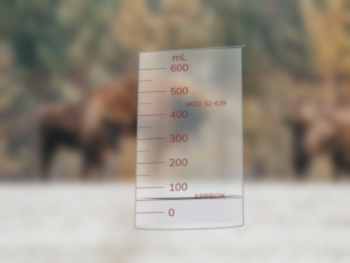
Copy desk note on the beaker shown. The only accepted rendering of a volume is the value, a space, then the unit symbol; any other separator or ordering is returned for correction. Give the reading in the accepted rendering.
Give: 50 mL
